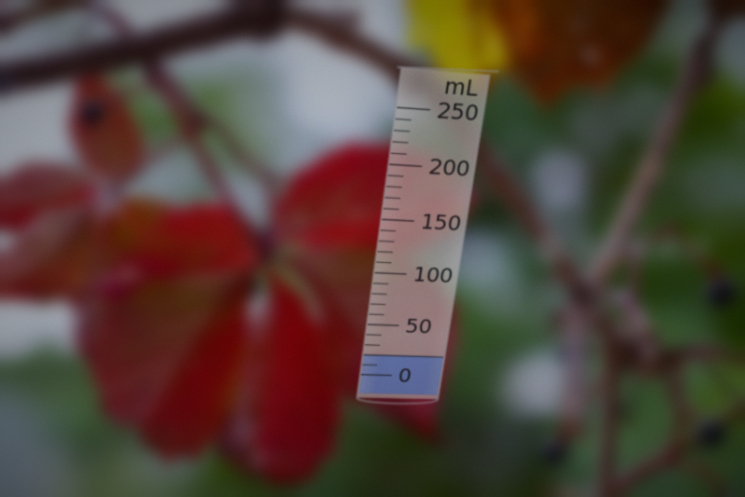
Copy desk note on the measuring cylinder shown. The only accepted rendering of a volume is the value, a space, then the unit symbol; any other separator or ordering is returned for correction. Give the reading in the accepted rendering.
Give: 20 mL
